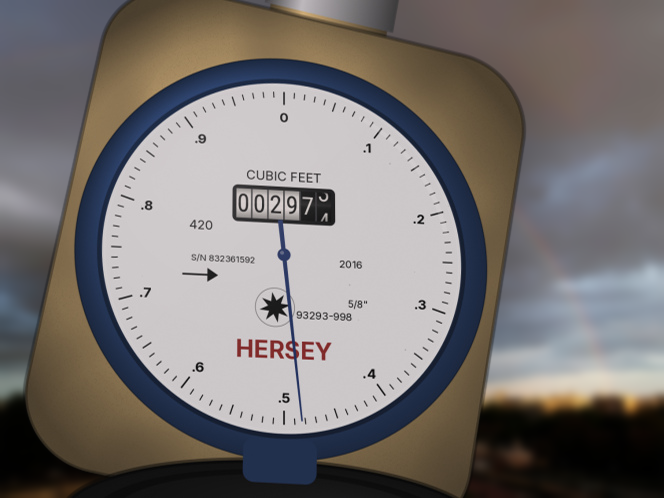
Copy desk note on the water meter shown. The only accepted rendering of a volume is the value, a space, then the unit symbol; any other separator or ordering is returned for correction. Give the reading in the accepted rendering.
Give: 2973.48 ft³
